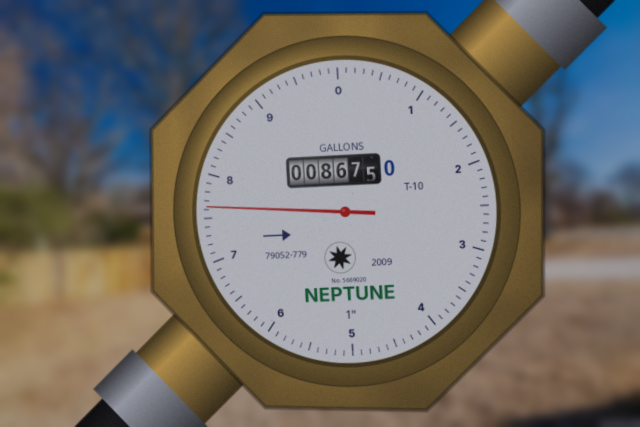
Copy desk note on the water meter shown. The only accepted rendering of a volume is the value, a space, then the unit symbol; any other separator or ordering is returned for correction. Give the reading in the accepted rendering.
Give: 86747.6 gal
